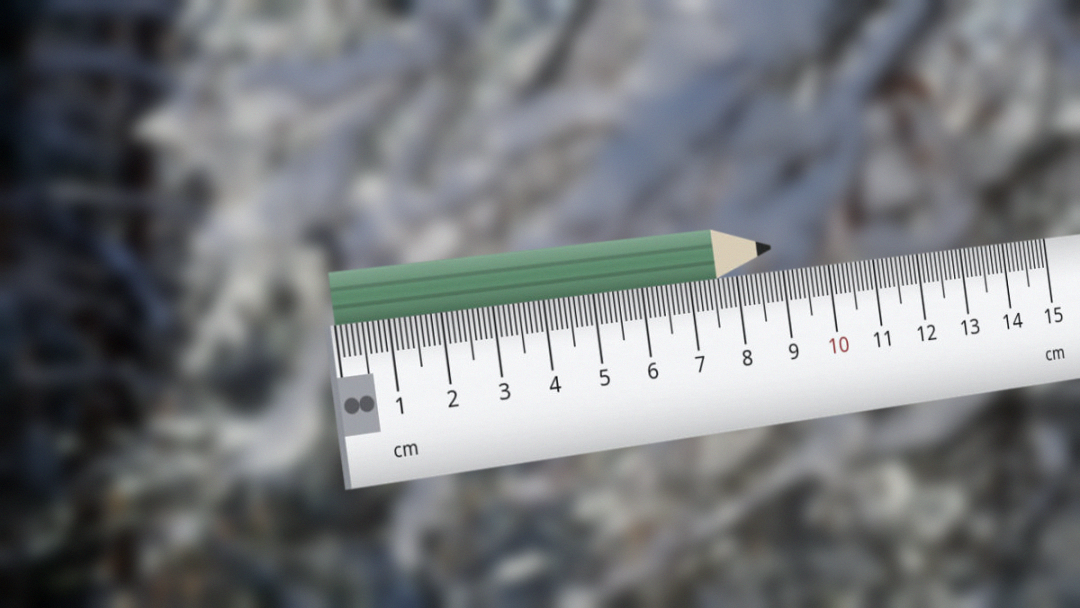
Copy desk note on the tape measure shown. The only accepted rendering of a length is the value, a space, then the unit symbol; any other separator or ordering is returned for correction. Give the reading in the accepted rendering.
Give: 8.8 cm
